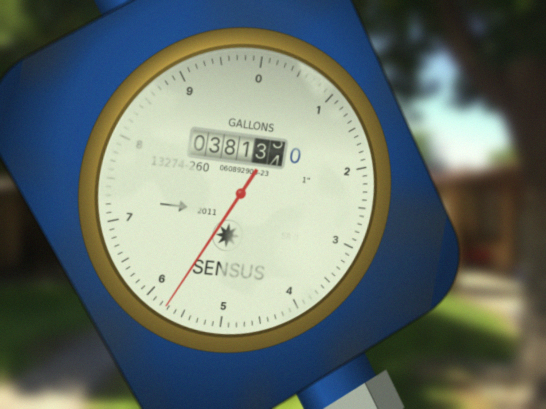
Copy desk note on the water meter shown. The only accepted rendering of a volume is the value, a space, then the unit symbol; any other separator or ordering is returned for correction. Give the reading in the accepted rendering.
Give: 381335.7 gal
